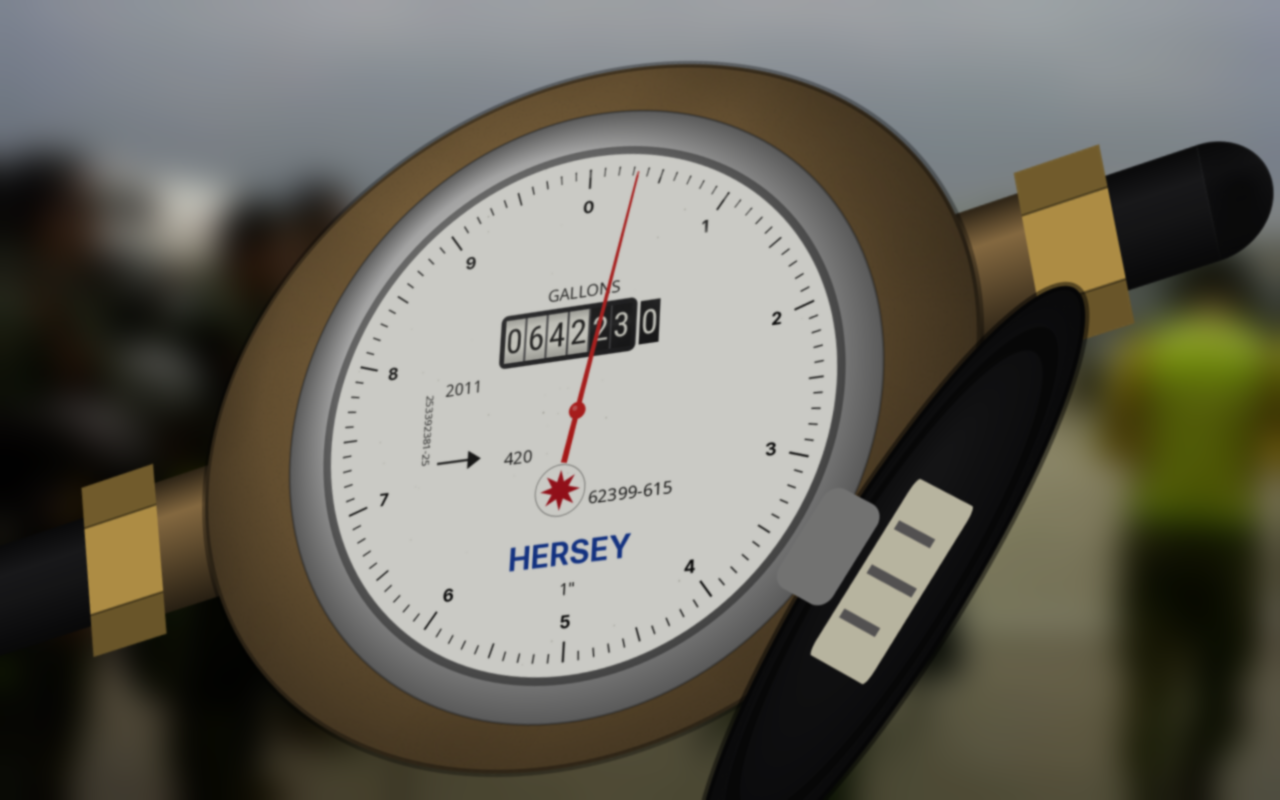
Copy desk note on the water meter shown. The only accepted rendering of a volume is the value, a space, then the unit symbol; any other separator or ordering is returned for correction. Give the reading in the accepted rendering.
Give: 642230.3 gal
